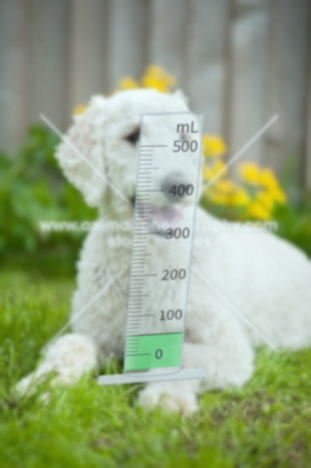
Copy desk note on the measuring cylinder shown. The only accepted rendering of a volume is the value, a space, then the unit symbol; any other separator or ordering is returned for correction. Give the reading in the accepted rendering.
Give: 50 mL
